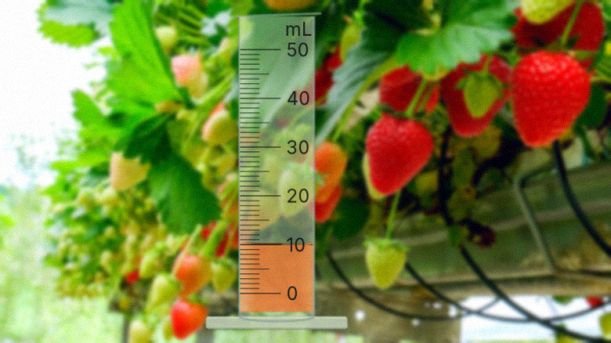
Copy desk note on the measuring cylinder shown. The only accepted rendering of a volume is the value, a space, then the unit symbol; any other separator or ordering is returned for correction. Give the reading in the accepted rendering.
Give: 10 mL
